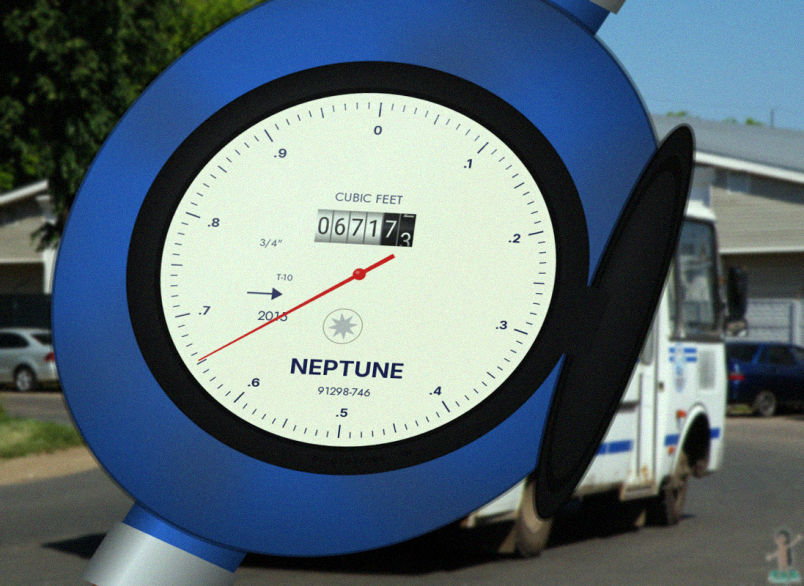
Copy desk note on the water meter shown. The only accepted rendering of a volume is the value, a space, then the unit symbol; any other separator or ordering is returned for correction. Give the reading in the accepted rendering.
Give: 67172.65 ft³
